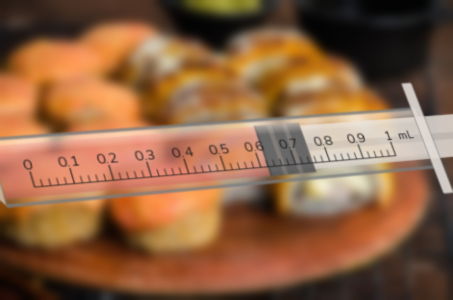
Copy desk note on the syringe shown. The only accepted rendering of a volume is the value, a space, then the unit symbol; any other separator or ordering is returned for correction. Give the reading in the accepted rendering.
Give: 0.62 mL
